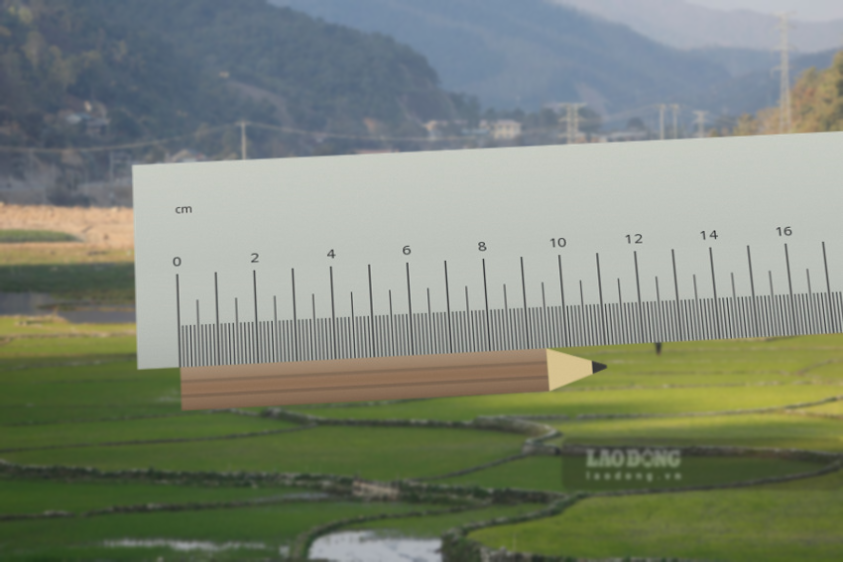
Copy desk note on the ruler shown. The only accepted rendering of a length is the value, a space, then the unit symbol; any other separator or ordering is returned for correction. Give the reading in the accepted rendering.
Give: 11 cm
